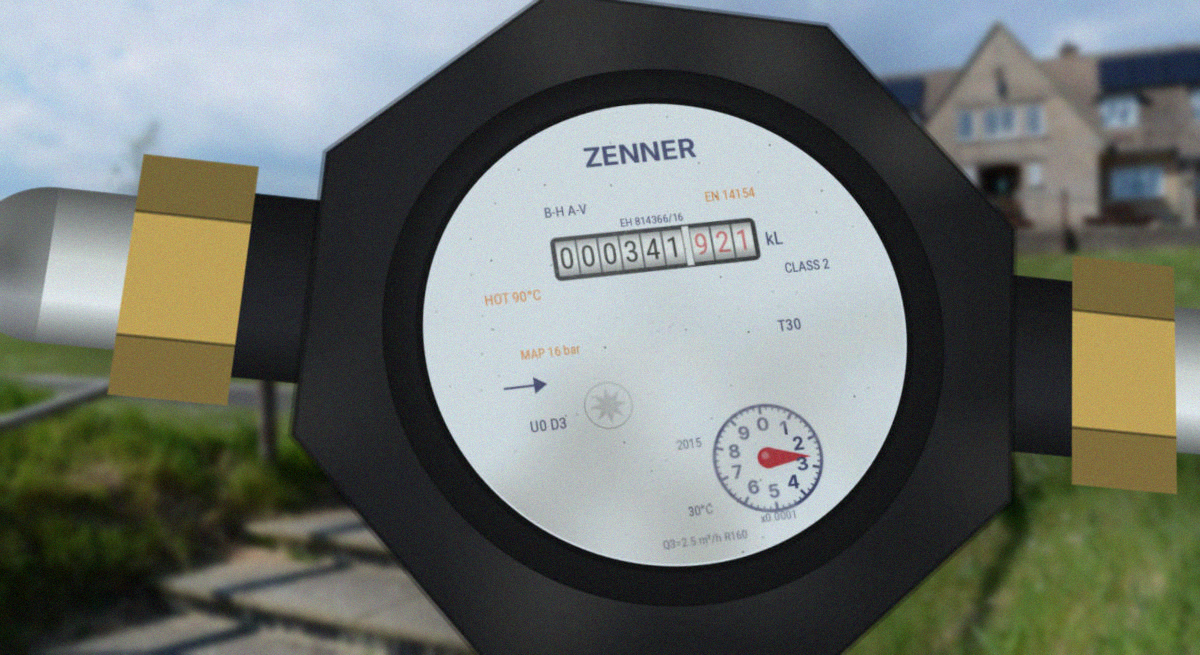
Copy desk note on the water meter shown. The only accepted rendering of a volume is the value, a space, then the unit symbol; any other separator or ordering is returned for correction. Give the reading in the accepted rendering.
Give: 341.9212 kL
